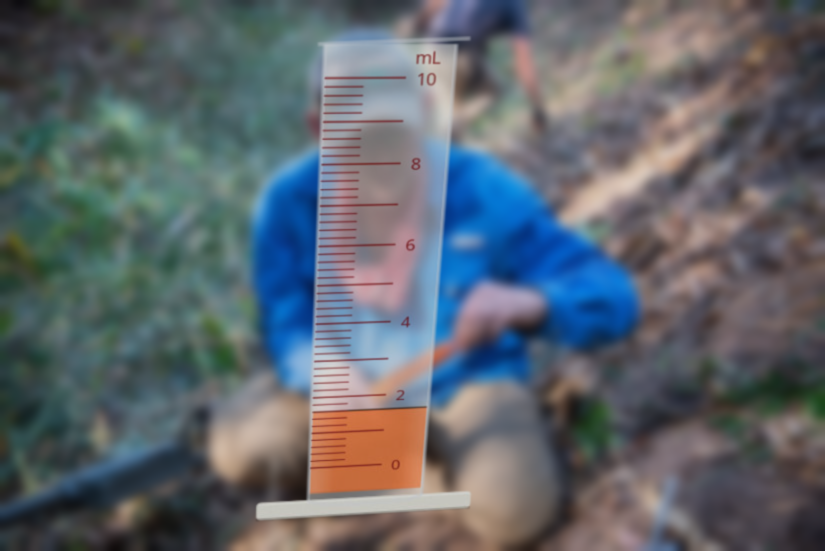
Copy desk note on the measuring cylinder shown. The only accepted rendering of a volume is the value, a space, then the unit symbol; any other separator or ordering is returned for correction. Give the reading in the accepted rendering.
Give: 1.6 mL
